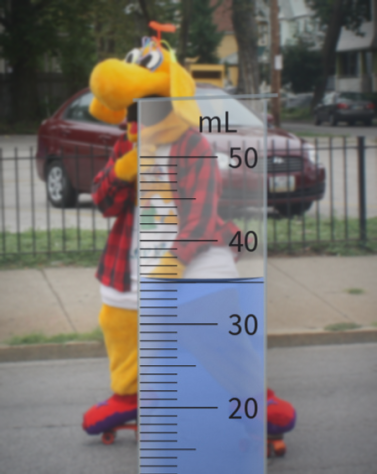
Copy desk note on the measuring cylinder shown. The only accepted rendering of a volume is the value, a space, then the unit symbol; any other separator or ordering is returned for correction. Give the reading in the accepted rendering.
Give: 35 mL
